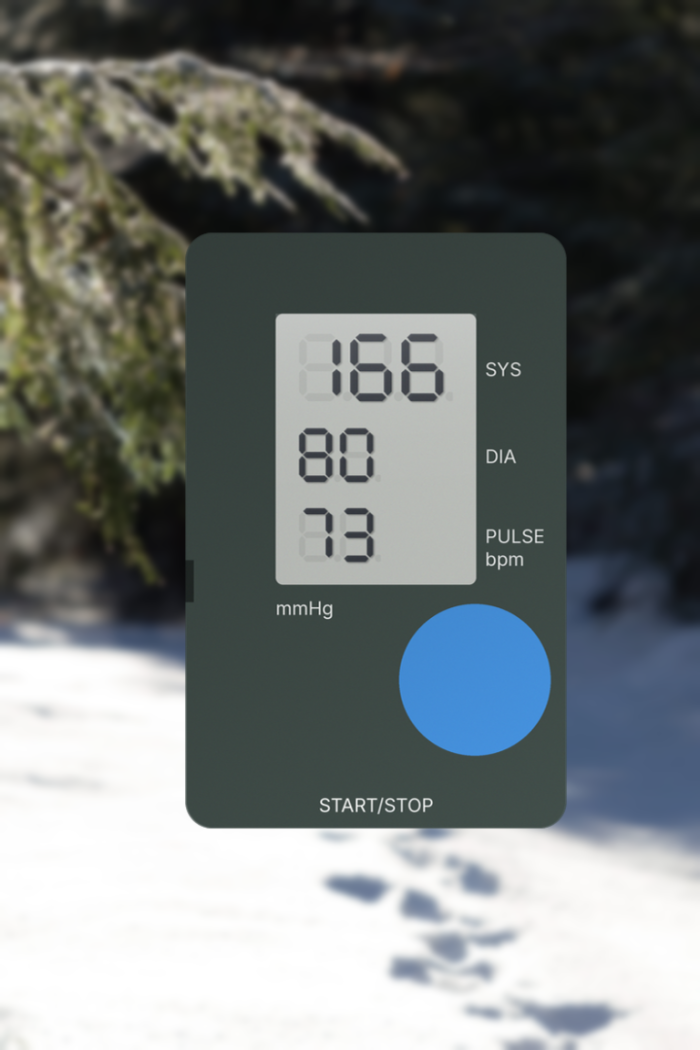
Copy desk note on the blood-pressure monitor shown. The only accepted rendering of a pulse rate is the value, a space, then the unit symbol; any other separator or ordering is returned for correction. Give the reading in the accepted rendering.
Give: 73 bpm
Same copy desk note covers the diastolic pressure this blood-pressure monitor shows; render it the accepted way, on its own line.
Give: 80 mmHg
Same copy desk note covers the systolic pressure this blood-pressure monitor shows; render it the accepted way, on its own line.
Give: 166 mmHg
